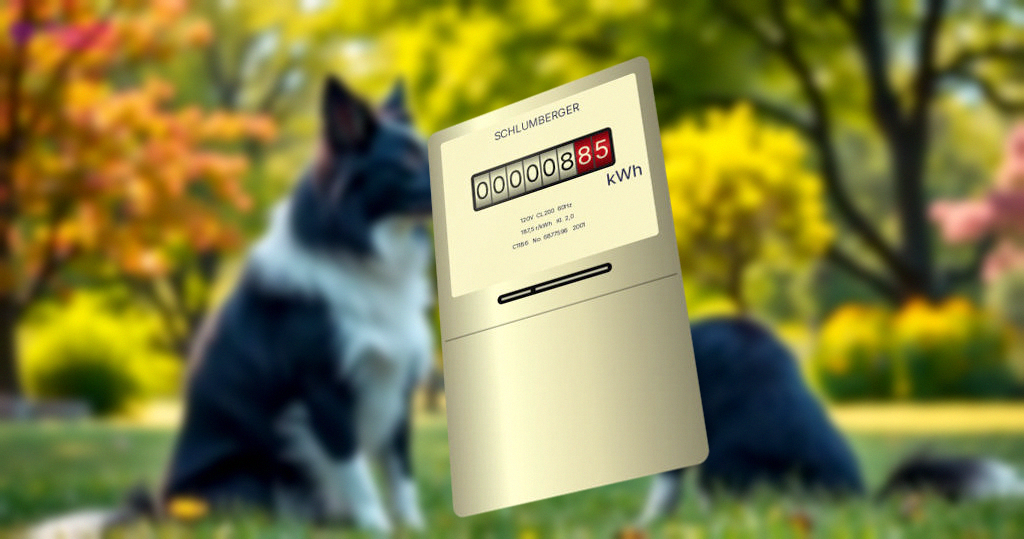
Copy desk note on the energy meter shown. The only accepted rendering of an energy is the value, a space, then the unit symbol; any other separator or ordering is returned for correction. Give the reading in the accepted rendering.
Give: 8.85 kWh
